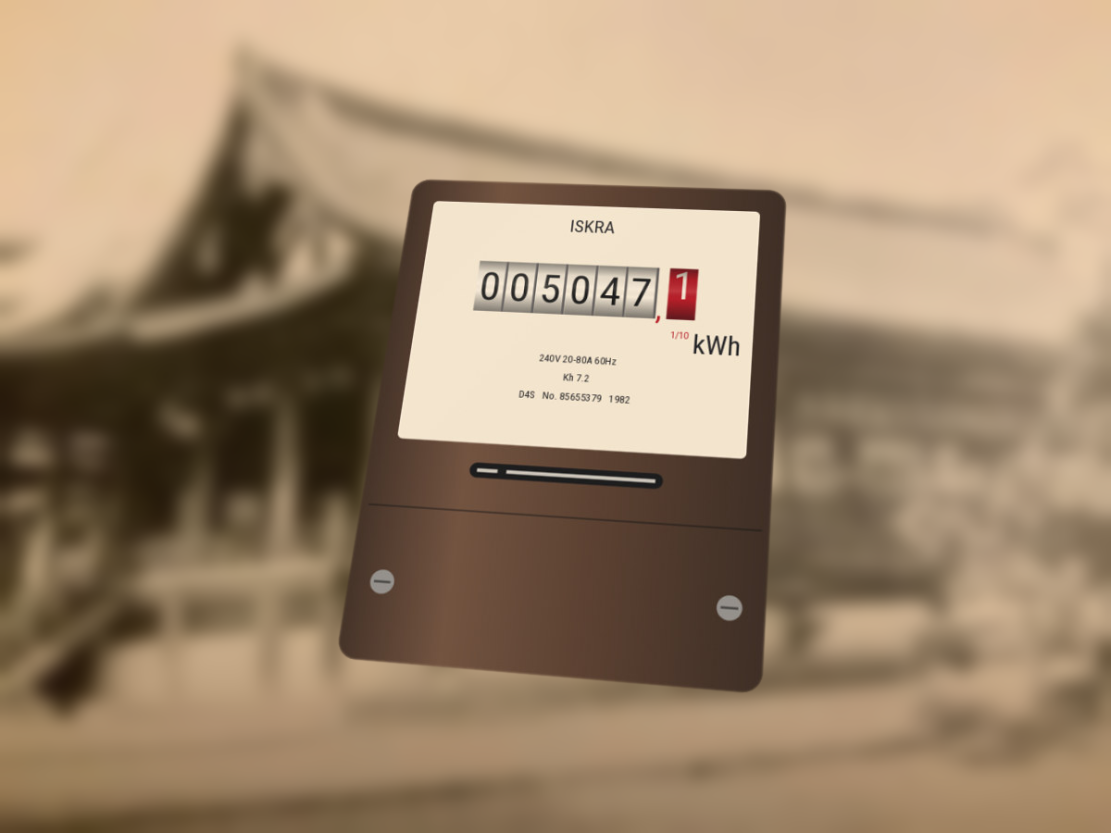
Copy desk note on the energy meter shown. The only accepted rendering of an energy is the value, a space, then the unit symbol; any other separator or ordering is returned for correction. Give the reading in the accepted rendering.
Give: 5047.1 kWh
